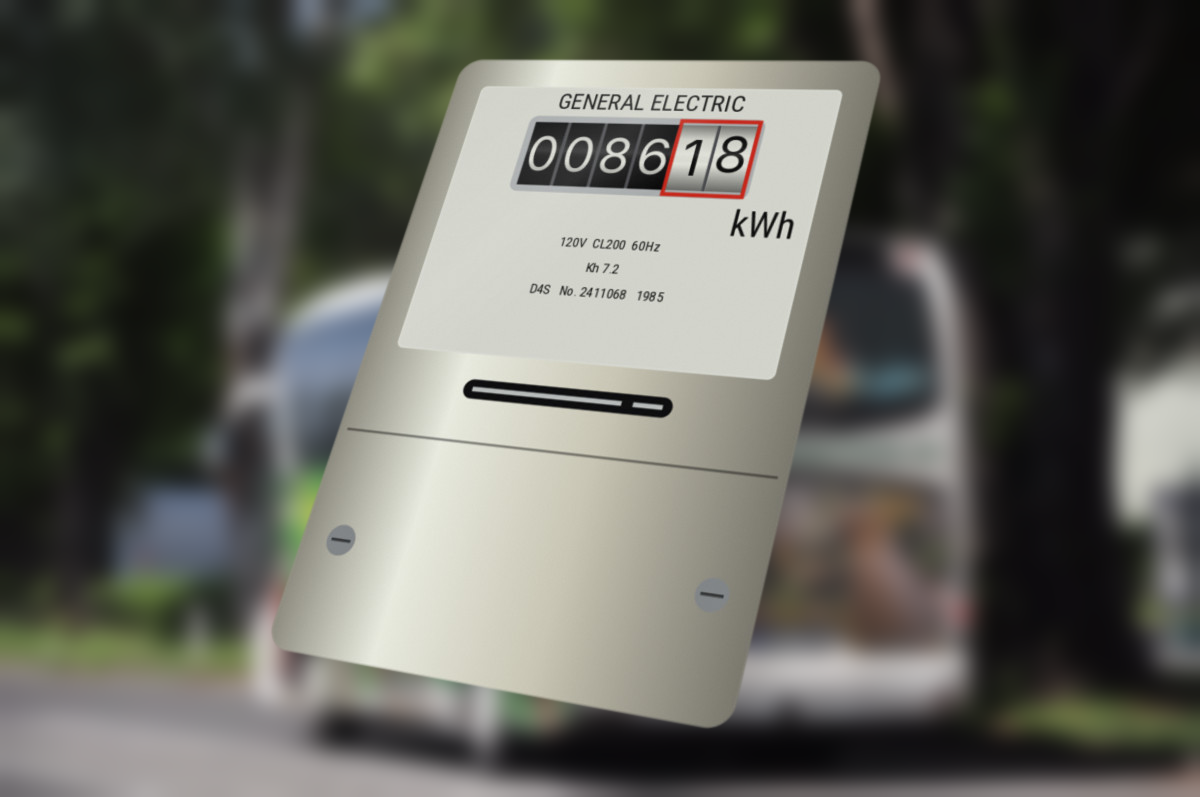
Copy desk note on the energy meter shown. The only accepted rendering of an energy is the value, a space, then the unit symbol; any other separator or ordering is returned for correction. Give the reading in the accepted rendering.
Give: 86.18 kWh
